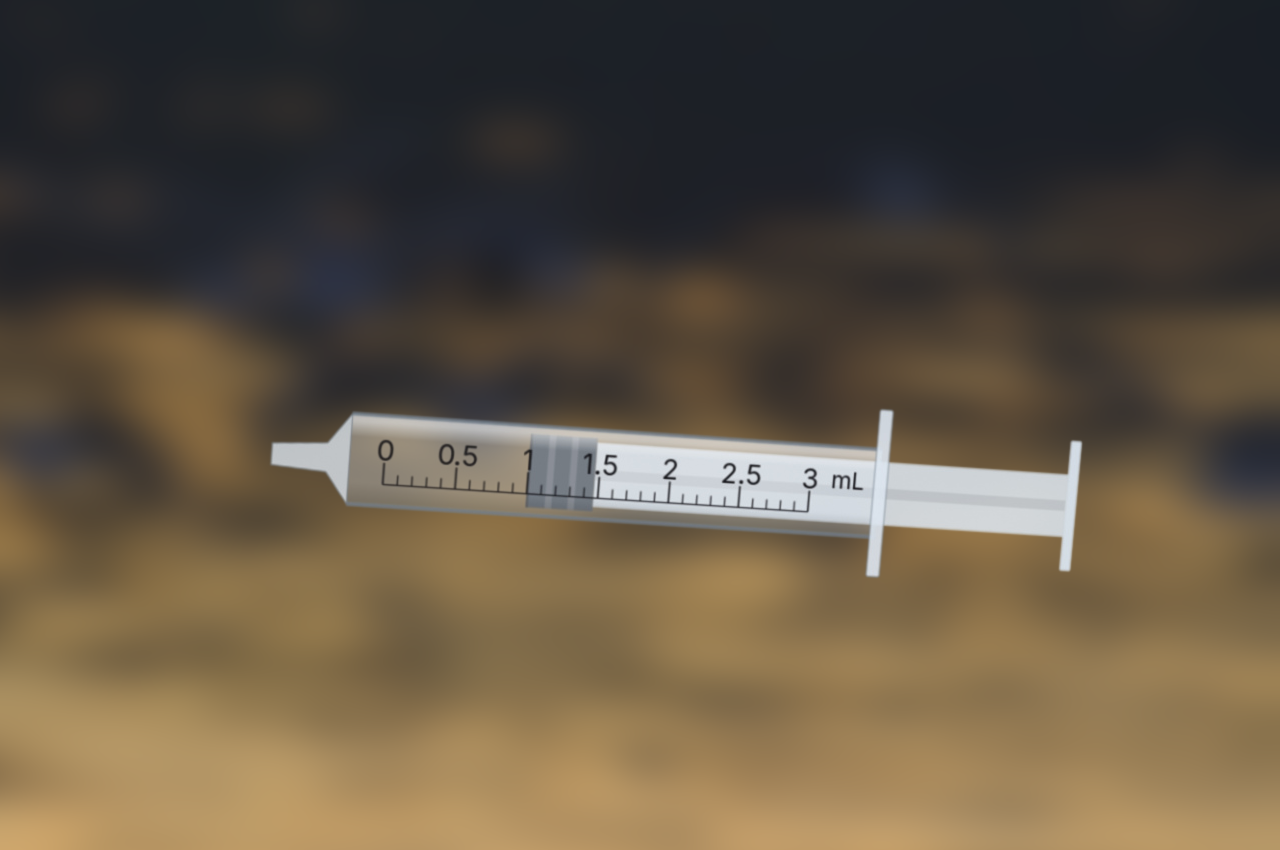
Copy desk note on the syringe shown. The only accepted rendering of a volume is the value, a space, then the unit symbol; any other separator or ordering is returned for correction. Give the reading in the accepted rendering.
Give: 1 mL
